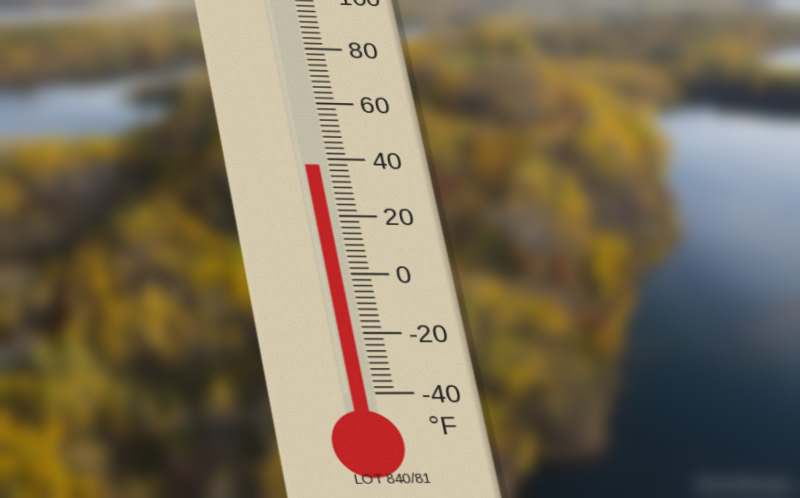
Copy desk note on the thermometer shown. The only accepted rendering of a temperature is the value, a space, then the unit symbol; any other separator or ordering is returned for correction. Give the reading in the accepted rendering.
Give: 38 °F
